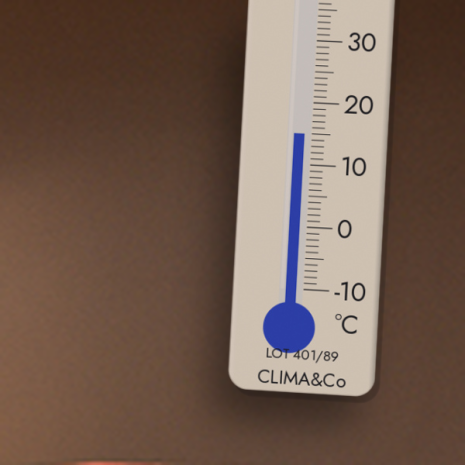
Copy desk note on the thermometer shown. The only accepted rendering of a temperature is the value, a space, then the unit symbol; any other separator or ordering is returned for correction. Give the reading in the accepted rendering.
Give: 15 °C
